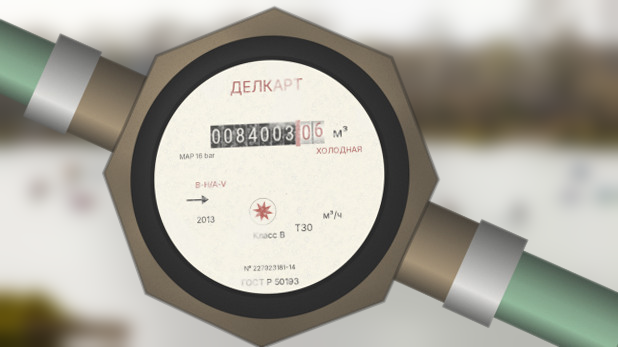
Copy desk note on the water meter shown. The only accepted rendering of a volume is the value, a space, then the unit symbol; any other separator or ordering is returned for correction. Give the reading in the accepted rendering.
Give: 84003.06 m³
